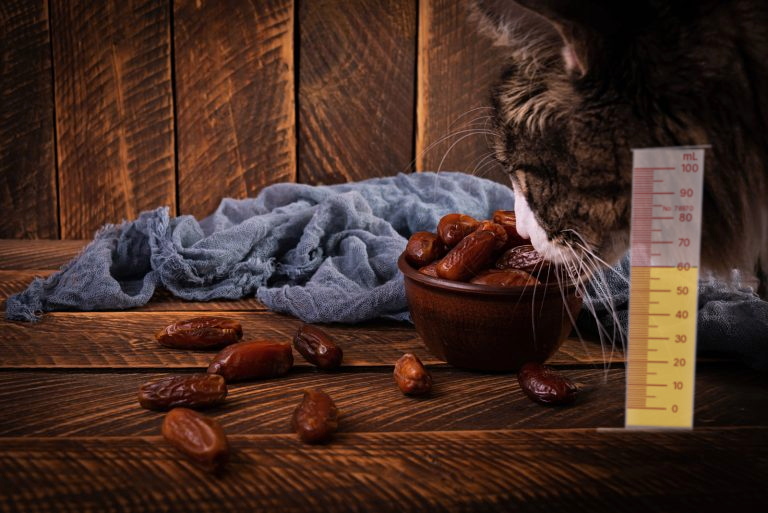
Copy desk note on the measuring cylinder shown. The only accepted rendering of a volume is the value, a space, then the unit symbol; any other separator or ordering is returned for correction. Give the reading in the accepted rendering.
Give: 60 mL
